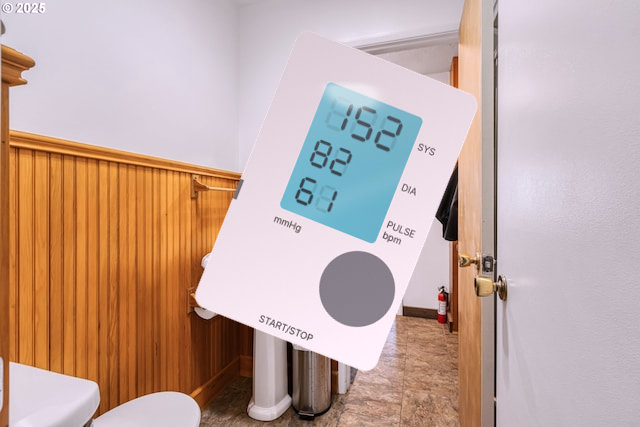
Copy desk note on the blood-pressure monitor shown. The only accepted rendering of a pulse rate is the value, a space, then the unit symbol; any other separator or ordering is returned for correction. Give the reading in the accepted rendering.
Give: 61 bpm
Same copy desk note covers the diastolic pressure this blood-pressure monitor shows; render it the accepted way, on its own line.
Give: 82 mmHg
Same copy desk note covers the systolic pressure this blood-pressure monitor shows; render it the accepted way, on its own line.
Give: 152 mmHg
